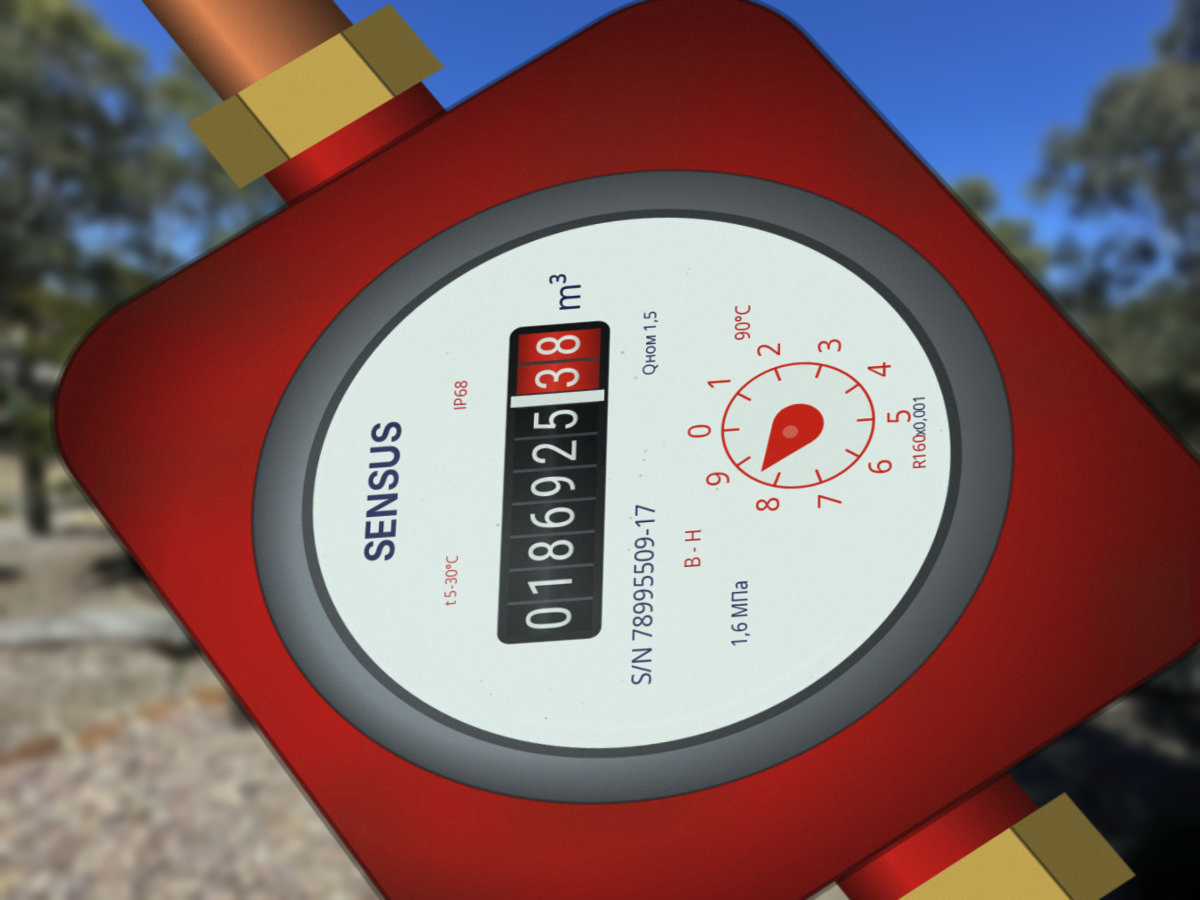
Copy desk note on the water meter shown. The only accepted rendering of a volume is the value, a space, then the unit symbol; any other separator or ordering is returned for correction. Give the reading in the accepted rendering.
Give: 186925.388 m³
